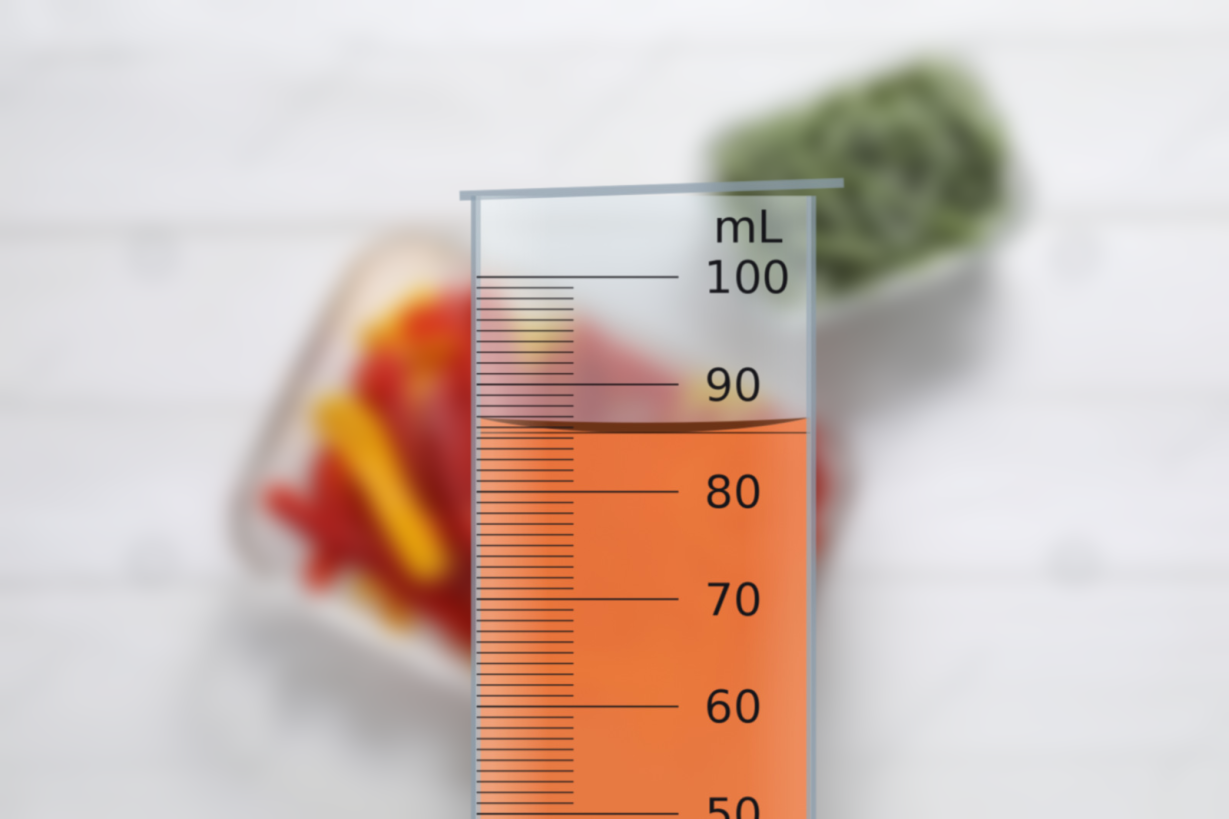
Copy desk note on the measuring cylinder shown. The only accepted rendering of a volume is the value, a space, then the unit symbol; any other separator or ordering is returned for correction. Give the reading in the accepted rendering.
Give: 85.5 mL
